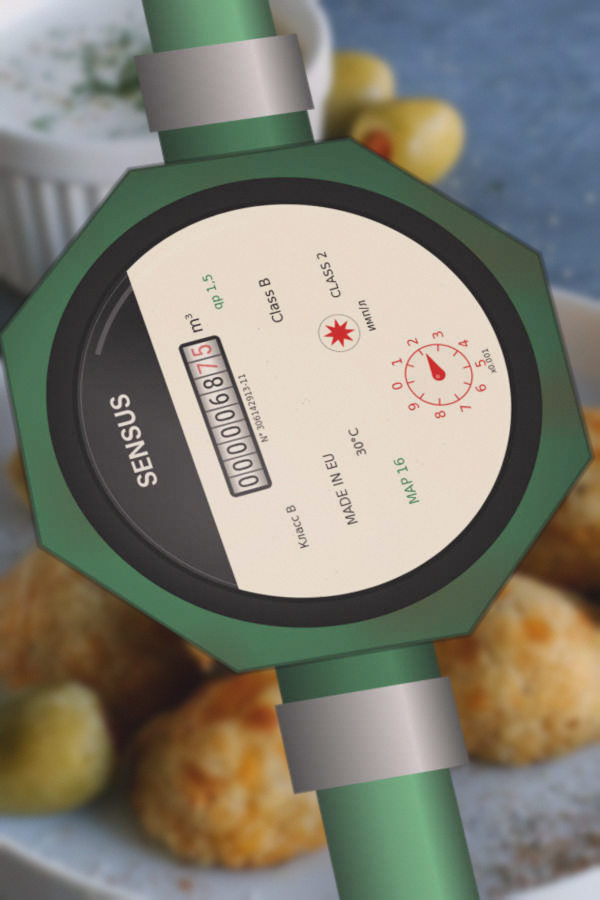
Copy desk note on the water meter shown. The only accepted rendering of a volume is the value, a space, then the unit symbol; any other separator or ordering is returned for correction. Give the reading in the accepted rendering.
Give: 68.752 m³
